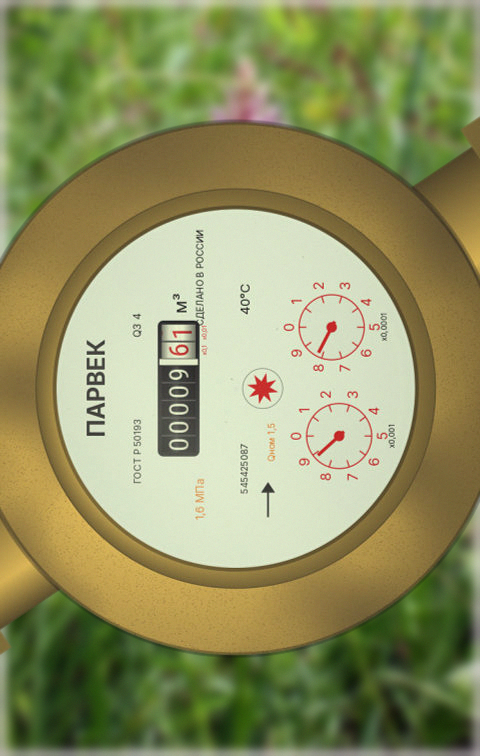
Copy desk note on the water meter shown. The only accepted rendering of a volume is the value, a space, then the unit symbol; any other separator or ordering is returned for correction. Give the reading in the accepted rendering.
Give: 9.6088 m³
